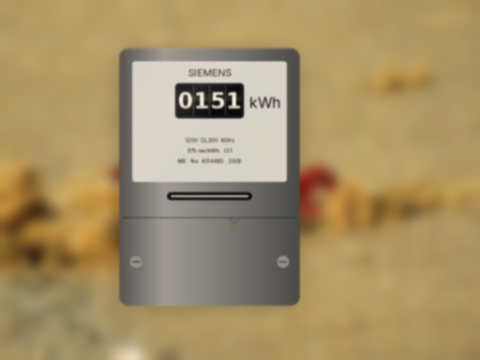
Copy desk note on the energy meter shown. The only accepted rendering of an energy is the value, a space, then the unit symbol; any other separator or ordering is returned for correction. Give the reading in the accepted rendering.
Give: 151 kWh
